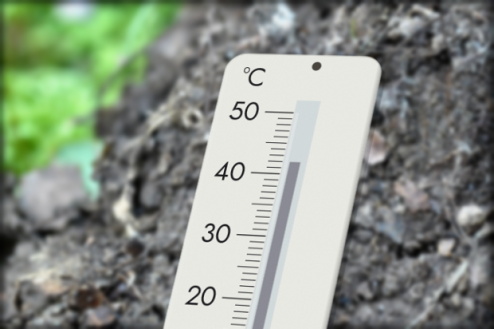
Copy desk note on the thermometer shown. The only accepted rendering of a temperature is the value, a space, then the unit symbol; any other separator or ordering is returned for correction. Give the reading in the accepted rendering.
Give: 42 °C
